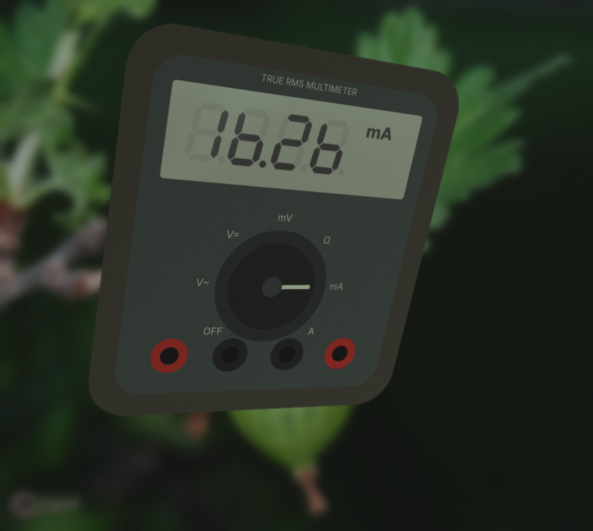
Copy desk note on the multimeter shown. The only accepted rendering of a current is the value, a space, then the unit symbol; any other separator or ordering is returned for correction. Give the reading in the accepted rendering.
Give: 16.26 mA
